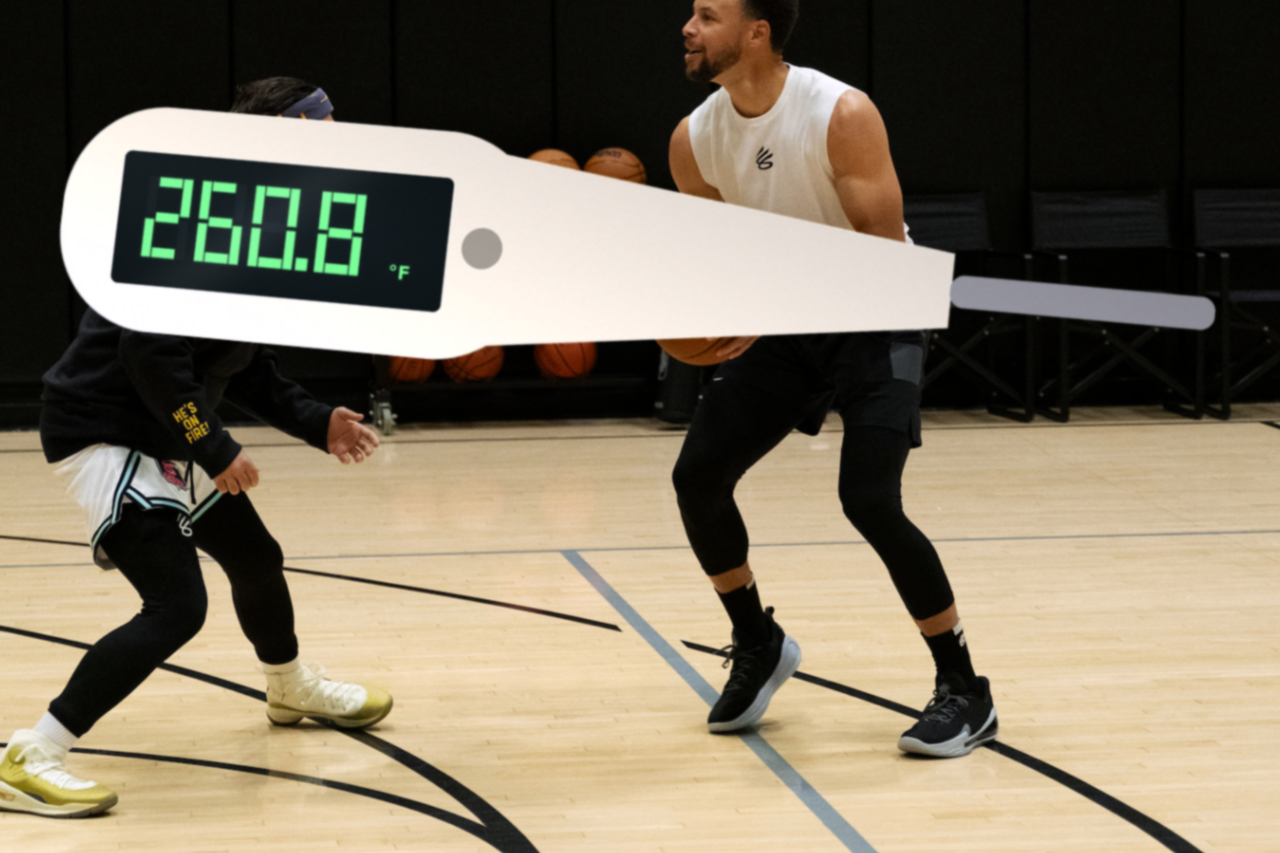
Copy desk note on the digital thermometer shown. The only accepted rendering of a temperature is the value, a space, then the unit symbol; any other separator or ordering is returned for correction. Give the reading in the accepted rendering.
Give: 260.8 °F
